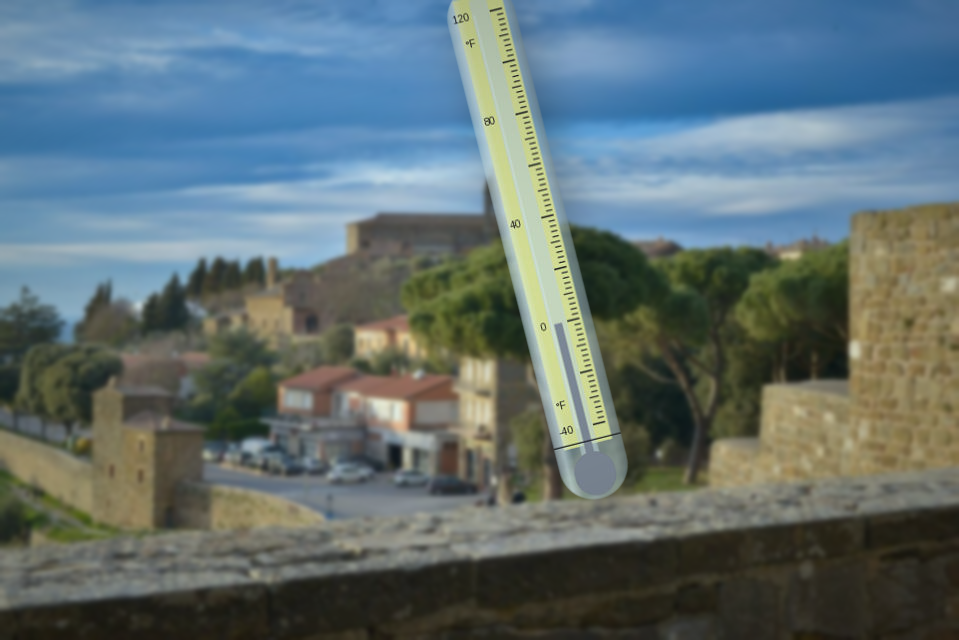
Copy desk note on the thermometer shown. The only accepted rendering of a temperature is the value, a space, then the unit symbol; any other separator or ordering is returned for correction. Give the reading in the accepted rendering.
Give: 0 °F
